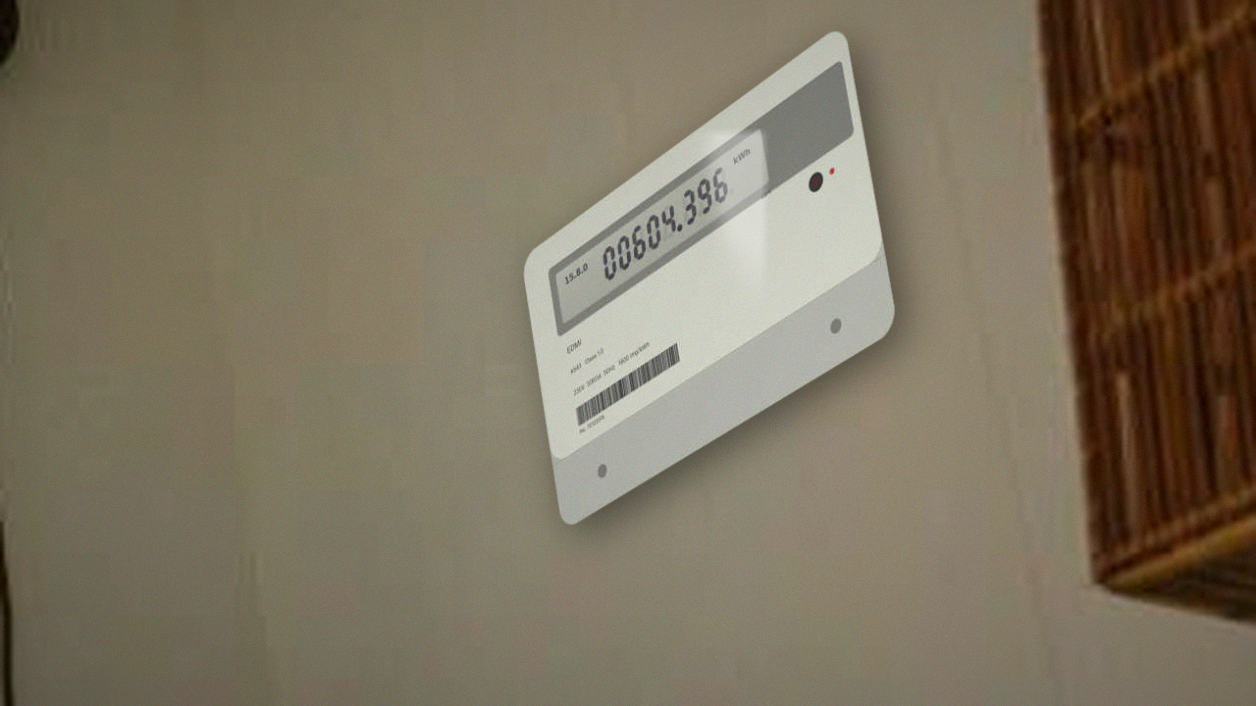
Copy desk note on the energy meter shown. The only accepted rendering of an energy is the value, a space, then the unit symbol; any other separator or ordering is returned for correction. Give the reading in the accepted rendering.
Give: 604.396 kWh
